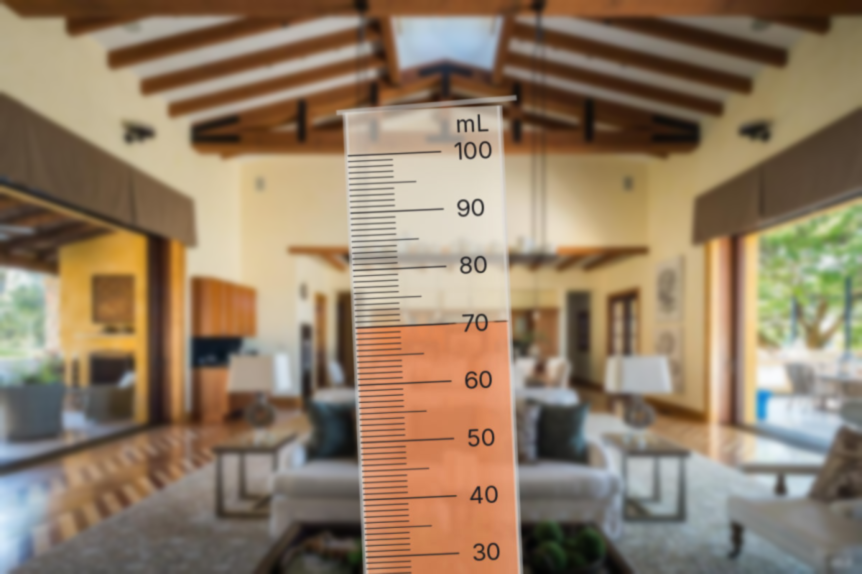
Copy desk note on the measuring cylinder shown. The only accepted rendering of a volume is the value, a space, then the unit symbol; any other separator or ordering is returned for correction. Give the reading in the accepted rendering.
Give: 70 mL
